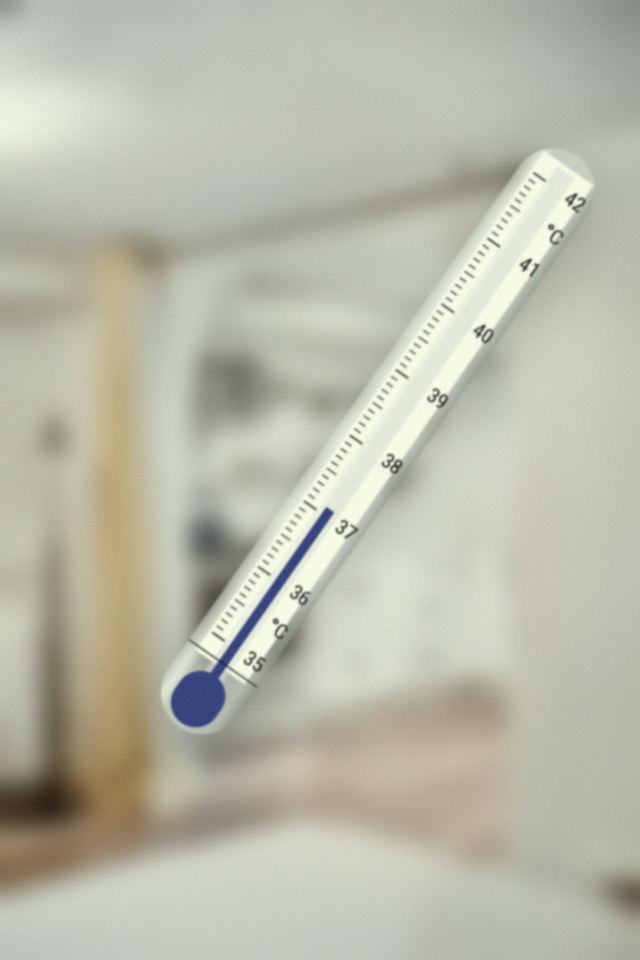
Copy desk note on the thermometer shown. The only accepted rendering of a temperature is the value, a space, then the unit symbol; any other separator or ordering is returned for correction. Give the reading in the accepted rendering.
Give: 37.1 °C
